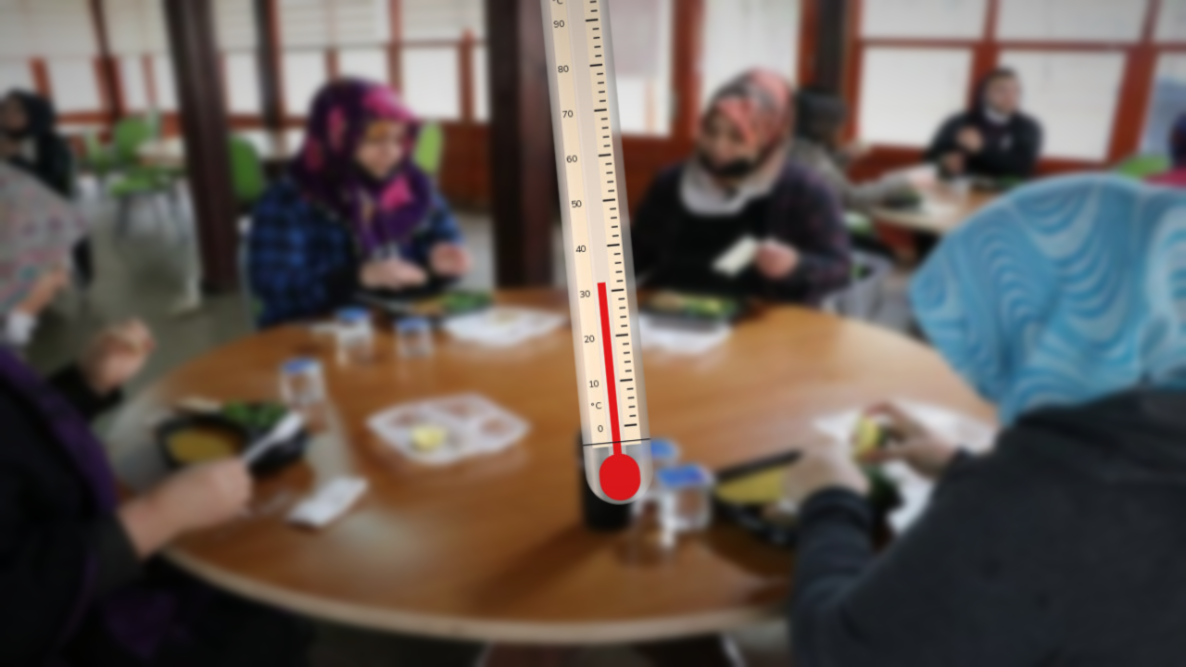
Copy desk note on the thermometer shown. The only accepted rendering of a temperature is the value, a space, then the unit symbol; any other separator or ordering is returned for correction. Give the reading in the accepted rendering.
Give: 32 °C
